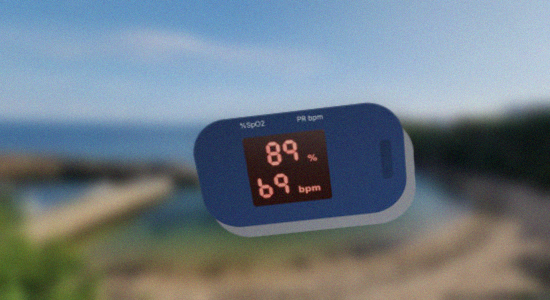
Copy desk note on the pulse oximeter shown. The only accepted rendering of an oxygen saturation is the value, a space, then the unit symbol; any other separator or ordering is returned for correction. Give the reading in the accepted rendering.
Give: 89 %
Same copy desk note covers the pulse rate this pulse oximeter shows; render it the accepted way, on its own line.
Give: 69 bpm
